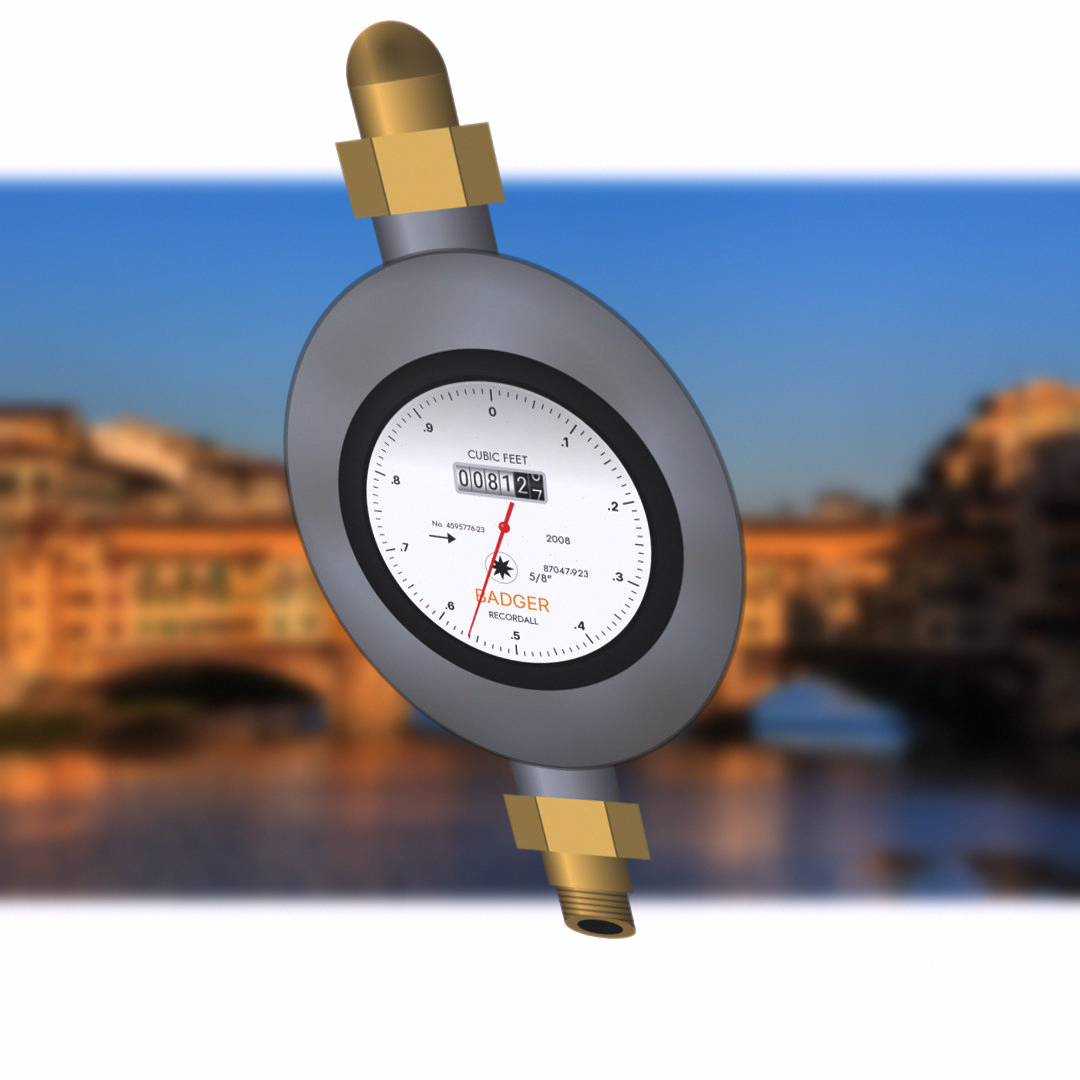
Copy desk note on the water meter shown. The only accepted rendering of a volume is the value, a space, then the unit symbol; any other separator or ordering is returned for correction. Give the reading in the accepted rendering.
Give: 8126.56 ft³
